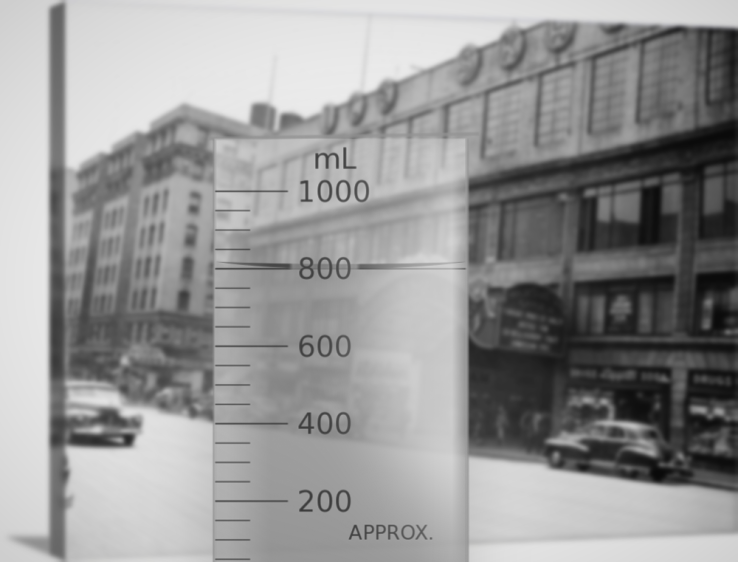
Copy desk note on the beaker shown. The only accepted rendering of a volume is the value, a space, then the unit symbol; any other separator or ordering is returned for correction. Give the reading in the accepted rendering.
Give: 800 mL
